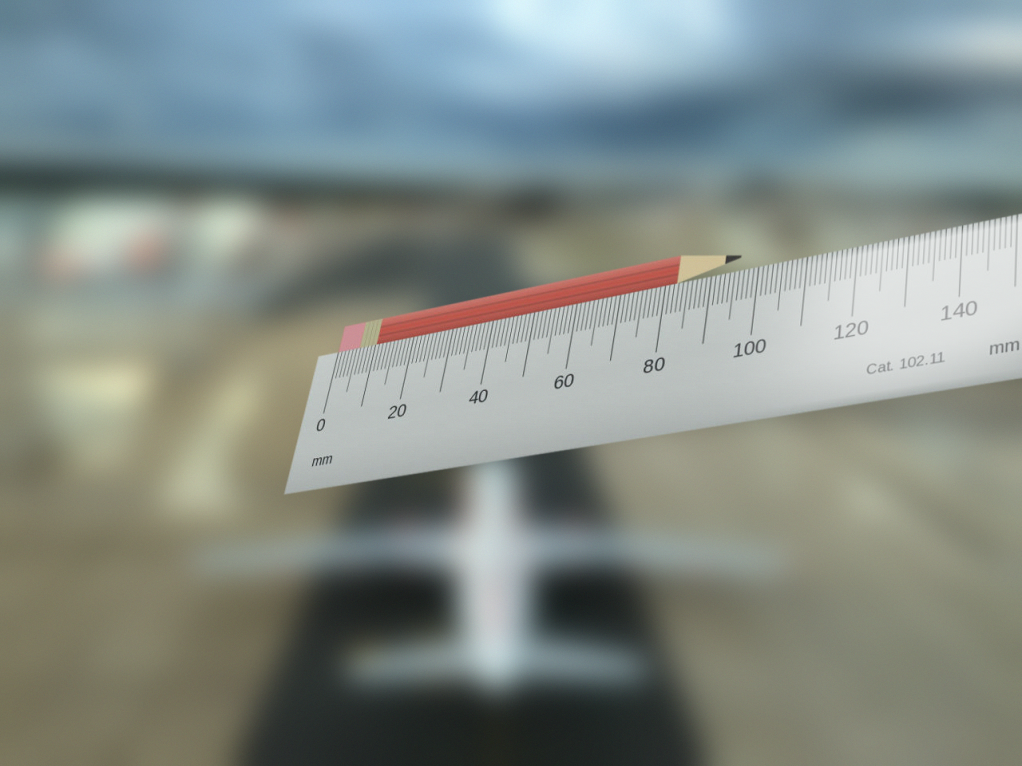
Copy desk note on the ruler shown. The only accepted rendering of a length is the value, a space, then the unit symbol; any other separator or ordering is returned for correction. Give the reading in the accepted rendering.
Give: 96 mm
